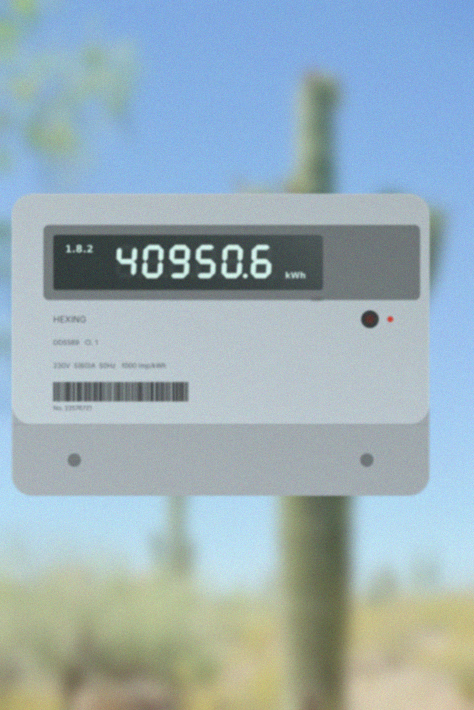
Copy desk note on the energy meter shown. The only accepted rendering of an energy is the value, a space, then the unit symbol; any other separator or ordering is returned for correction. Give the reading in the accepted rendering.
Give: 40950.6 kWh
